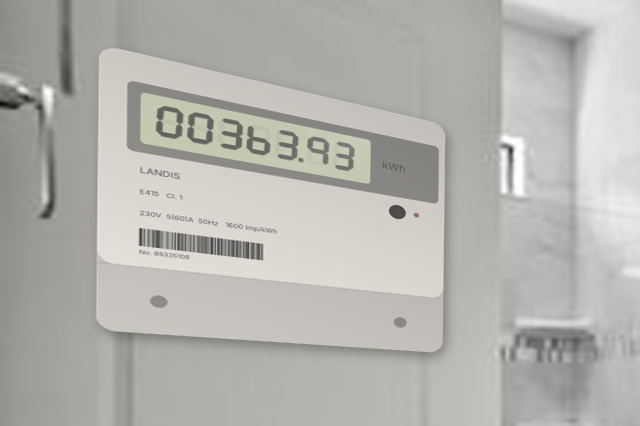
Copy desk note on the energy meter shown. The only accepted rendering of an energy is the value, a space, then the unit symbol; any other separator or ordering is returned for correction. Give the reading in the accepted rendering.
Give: 363.93 kWh
